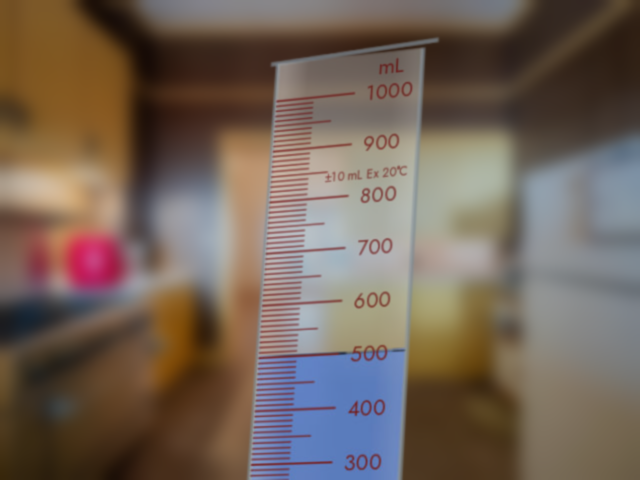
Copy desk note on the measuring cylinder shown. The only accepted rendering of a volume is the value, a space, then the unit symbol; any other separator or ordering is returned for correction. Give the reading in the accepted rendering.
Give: 500 mL
